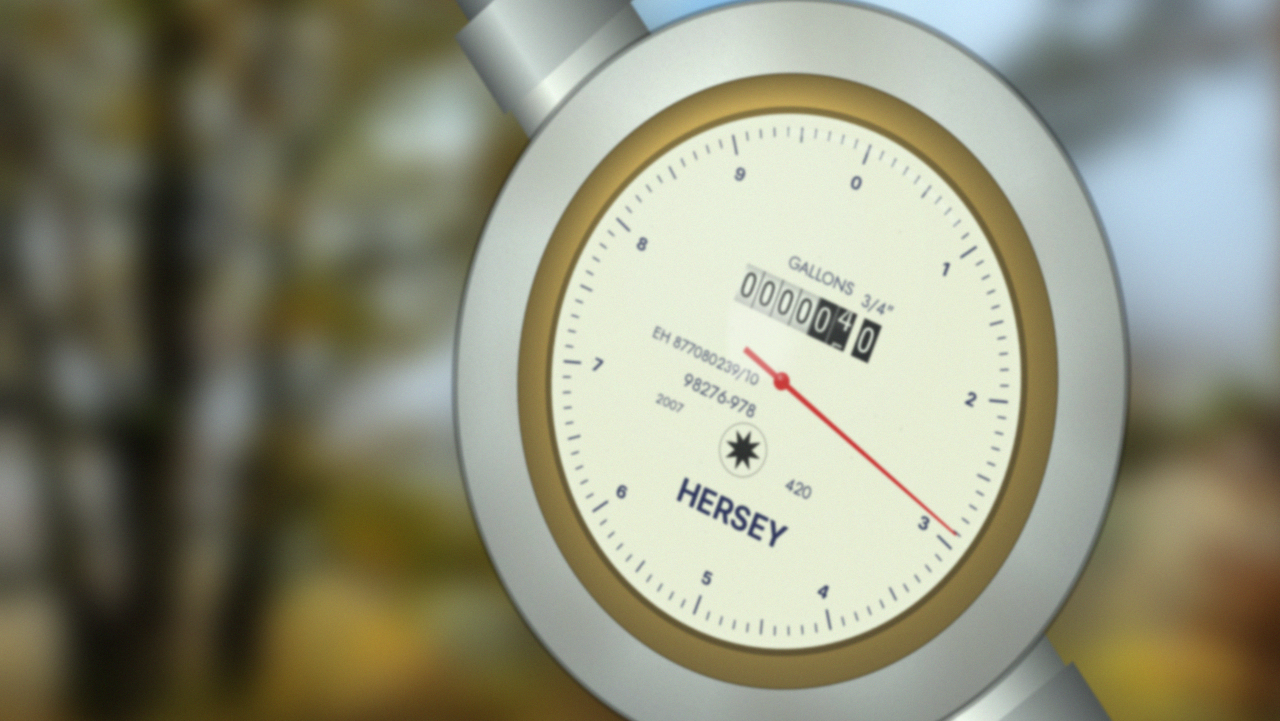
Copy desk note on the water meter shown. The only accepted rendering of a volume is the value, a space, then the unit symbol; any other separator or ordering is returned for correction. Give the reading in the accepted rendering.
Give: 42.9 gal
